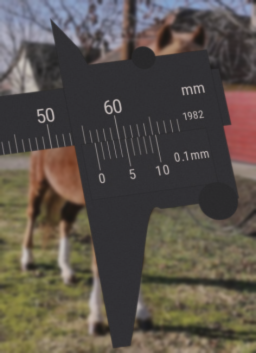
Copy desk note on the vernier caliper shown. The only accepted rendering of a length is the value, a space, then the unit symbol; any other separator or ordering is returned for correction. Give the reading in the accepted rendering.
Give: 56.4 mm
